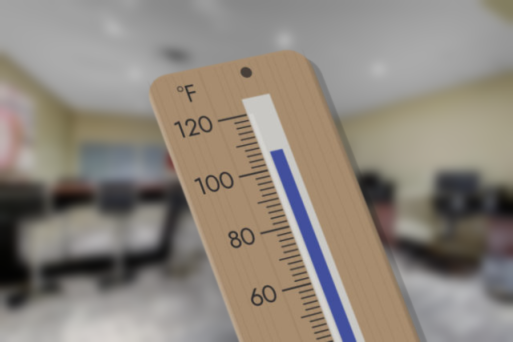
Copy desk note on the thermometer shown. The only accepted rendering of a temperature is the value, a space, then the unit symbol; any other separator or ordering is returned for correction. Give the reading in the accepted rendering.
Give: 106 °F
